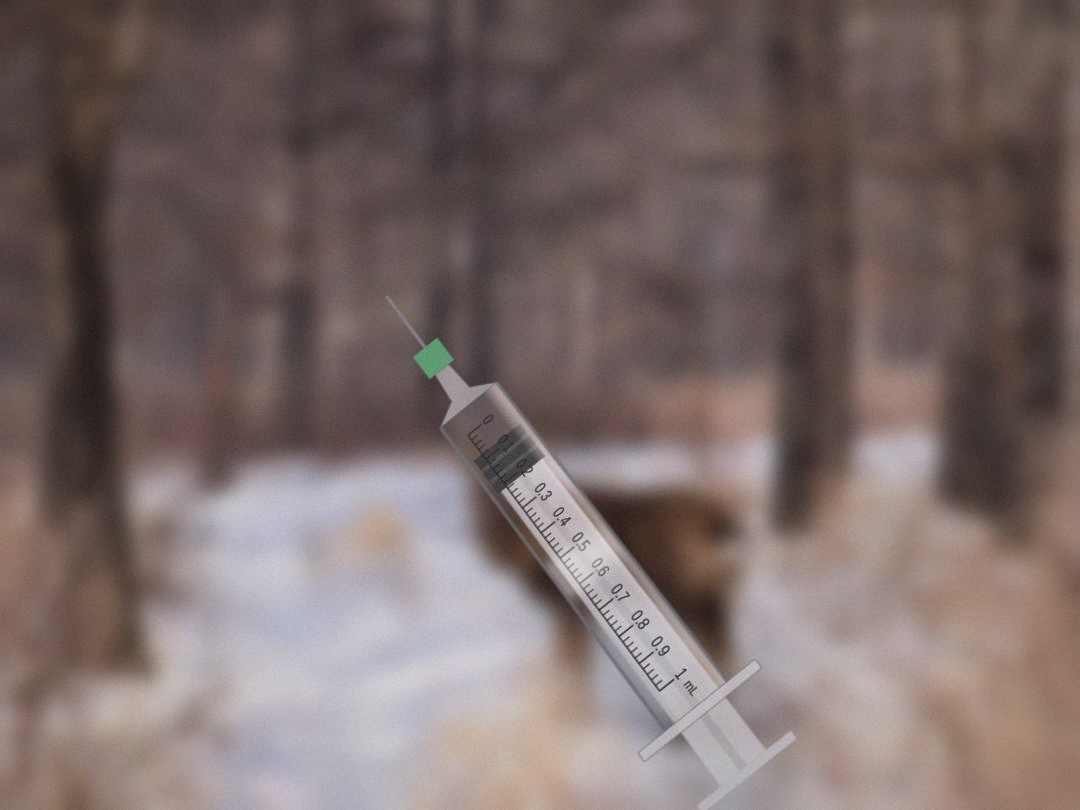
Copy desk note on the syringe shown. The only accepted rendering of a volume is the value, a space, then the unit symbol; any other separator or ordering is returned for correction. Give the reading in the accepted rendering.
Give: 0.08 mL
